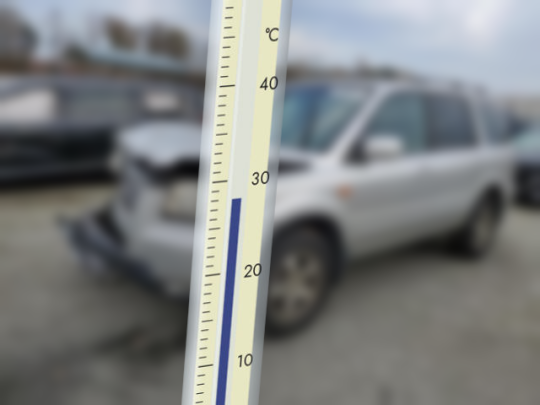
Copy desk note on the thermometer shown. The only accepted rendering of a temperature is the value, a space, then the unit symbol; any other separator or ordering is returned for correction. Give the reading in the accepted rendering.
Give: 28 °C
